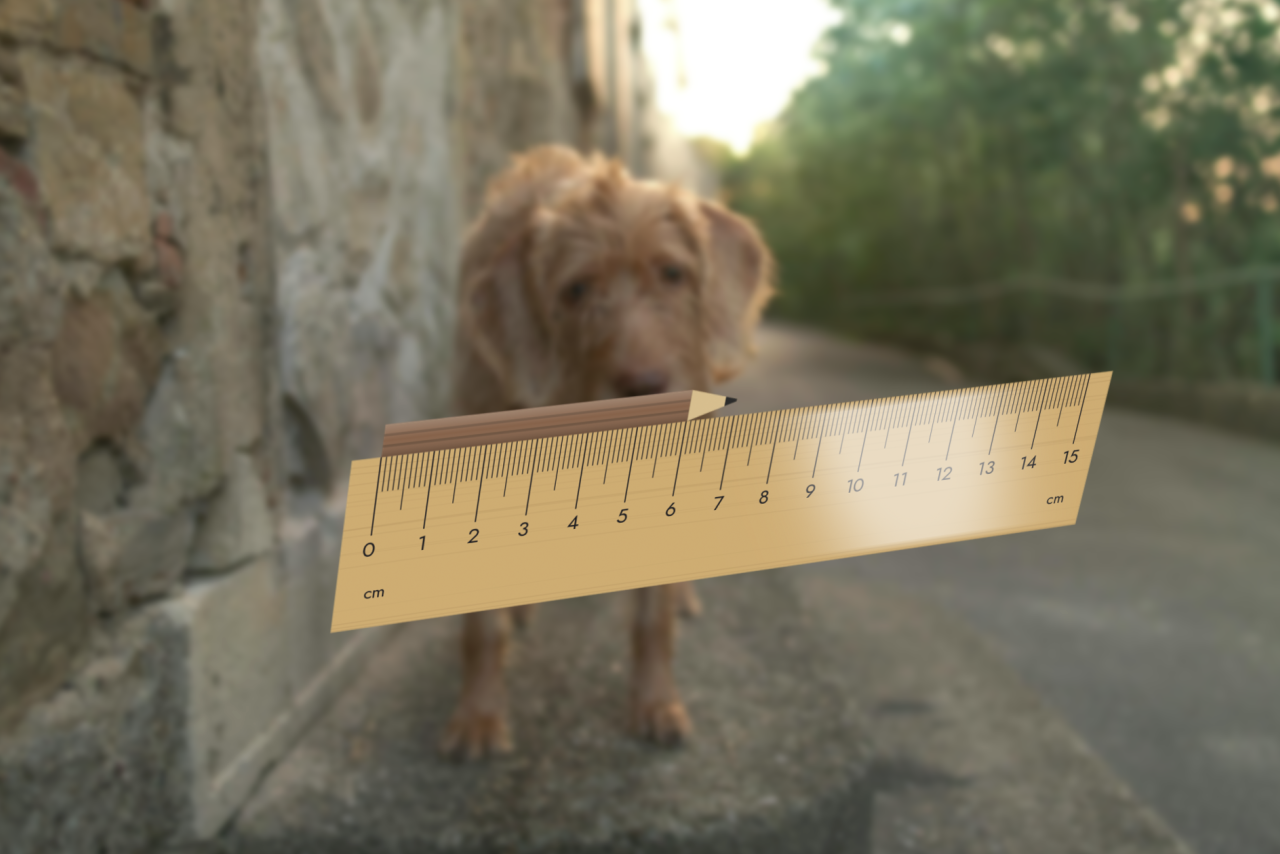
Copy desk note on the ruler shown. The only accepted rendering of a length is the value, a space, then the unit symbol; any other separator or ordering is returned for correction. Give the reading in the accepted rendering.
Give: 7 cm
